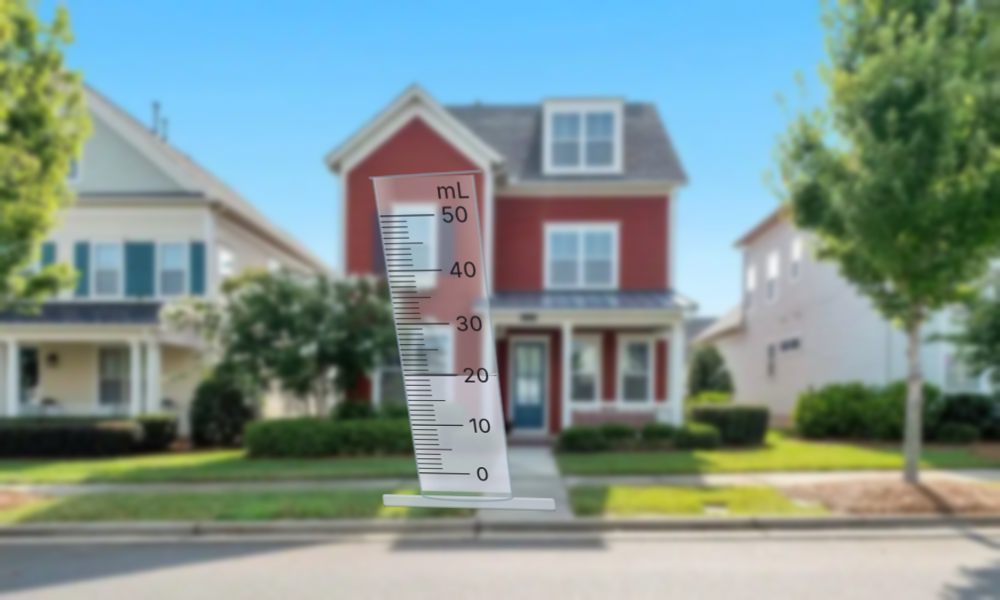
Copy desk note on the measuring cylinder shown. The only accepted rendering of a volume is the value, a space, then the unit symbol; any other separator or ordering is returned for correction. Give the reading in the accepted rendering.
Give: 20 mL
